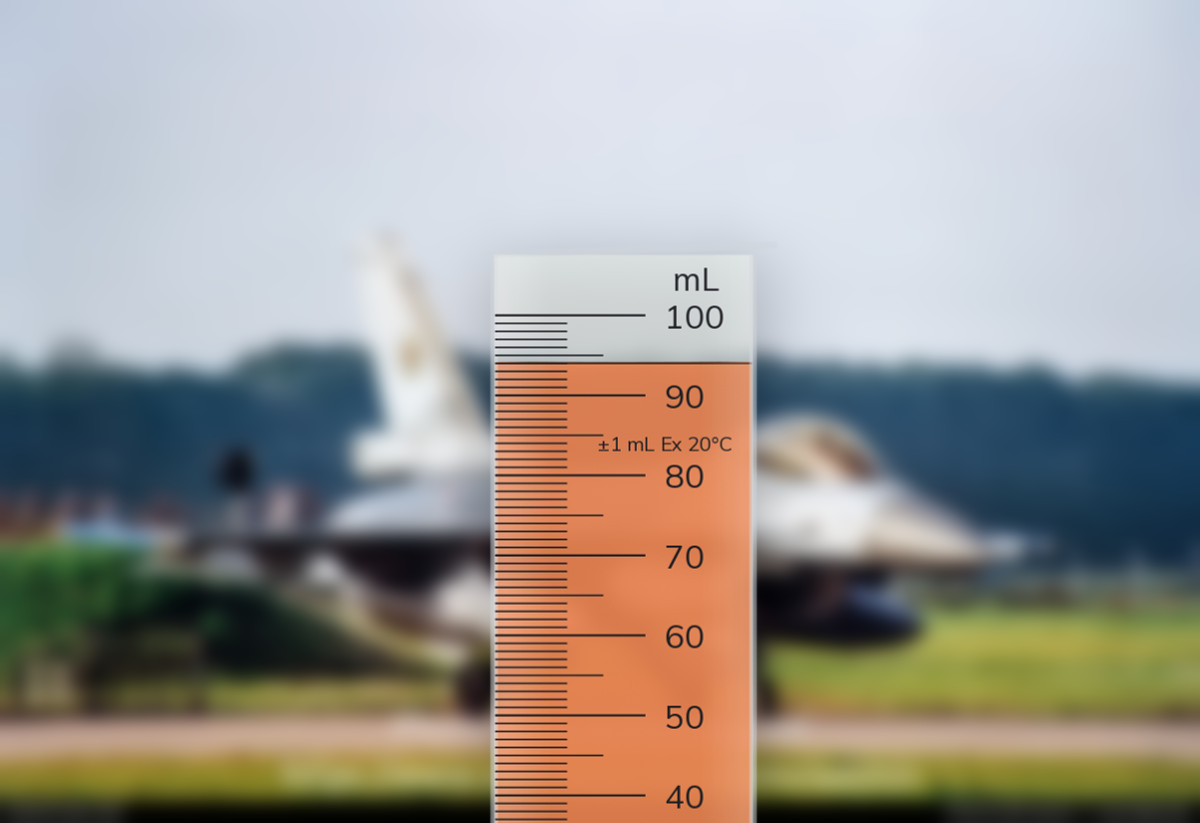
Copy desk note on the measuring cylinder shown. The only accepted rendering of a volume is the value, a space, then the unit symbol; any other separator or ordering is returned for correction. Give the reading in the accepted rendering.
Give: 94 mL
